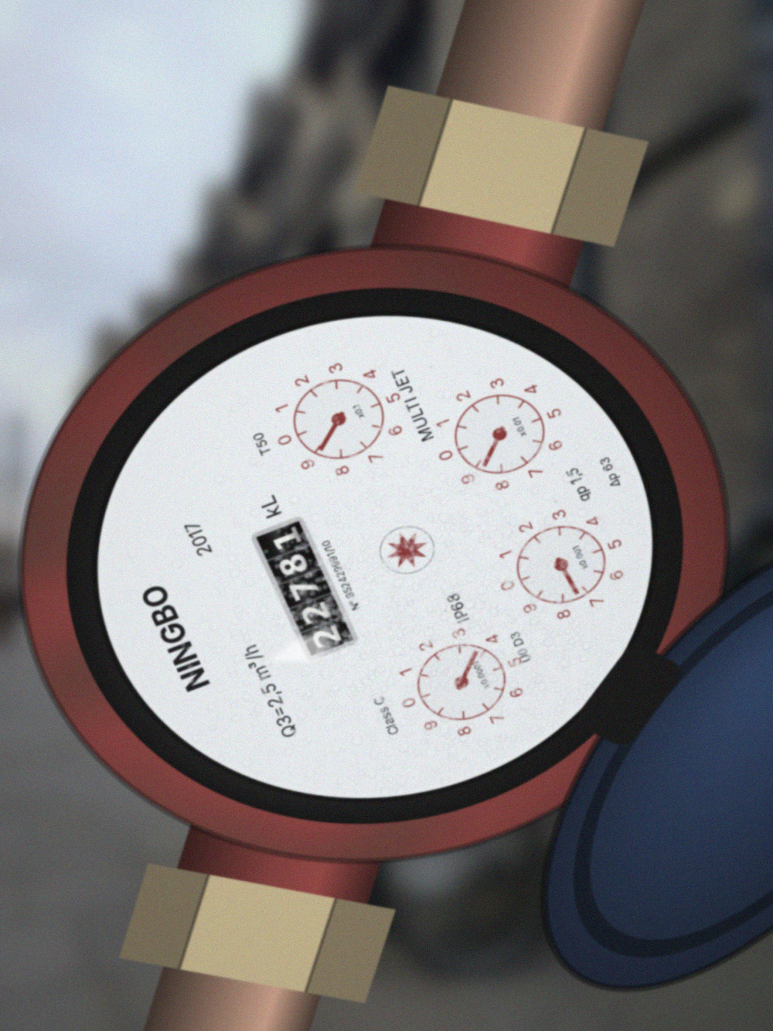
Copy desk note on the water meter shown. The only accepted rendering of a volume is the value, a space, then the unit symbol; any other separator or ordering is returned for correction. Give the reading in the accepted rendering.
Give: 22780.8873 kL
